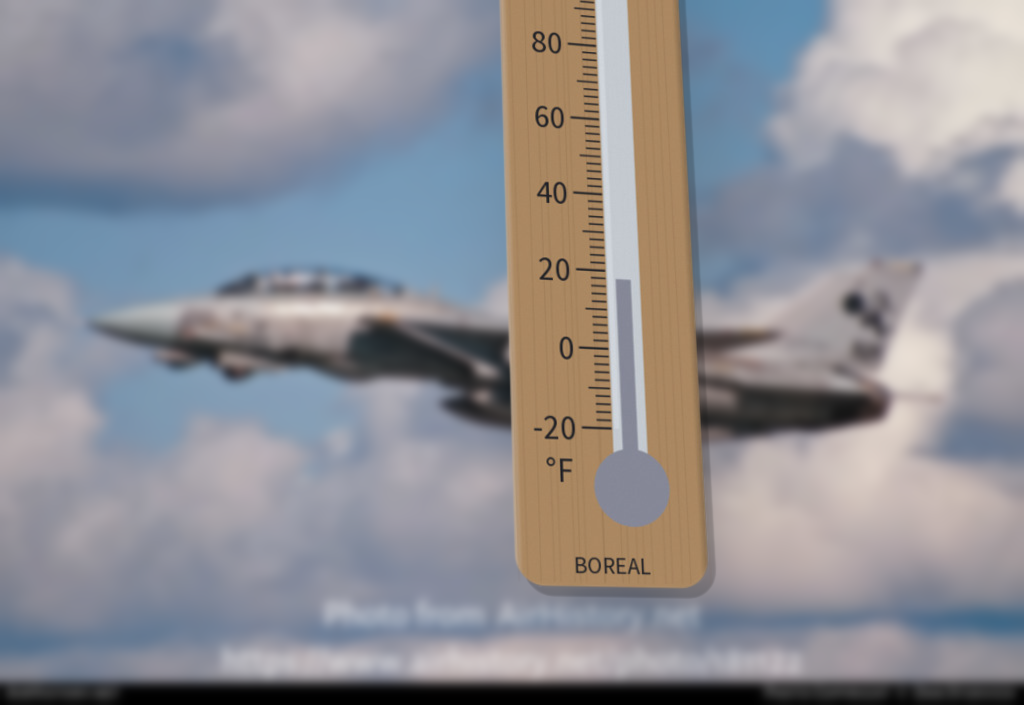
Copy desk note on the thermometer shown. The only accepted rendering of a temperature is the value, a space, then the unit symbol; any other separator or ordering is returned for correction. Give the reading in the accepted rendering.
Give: 18 °F
